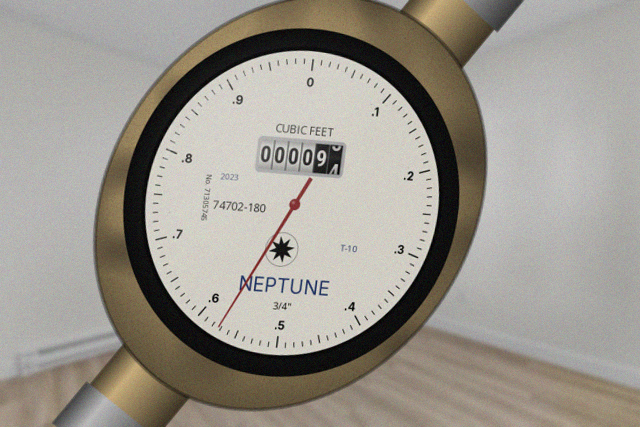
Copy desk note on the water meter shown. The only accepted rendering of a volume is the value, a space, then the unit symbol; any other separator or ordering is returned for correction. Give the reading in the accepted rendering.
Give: 93.57 ft³
